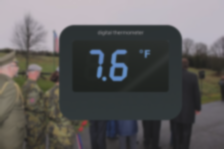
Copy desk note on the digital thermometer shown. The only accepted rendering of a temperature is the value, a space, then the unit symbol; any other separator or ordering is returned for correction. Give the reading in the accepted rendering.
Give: 7.6 °F
